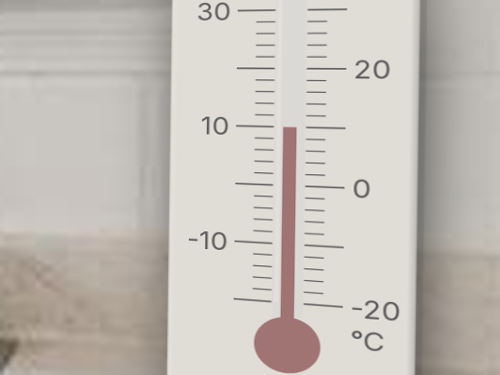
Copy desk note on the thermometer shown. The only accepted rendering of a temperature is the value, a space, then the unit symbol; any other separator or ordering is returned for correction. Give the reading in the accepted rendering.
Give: 10 °C
